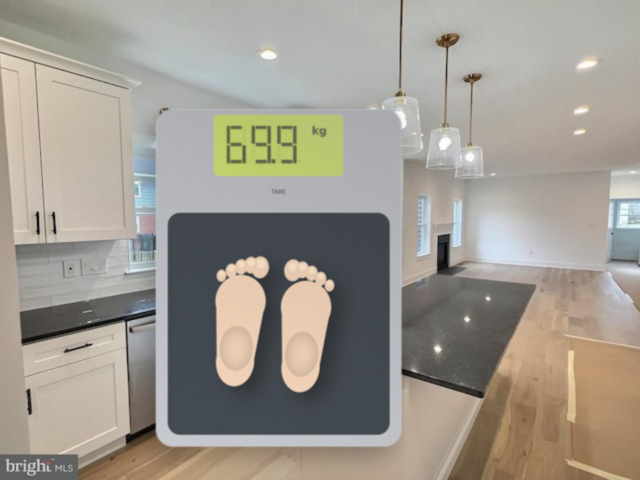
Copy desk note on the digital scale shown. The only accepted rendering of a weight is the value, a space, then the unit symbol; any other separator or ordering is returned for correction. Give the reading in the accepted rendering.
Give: 69.9 kg
